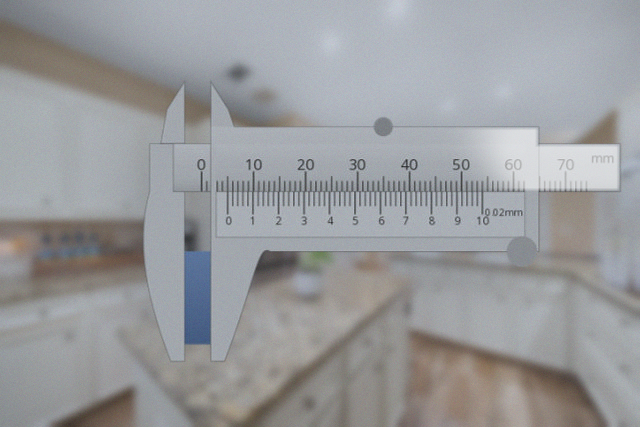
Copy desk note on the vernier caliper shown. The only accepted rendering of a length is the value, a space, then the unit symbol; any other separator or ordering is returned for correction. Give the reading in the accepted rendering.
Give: 5.0 mm
